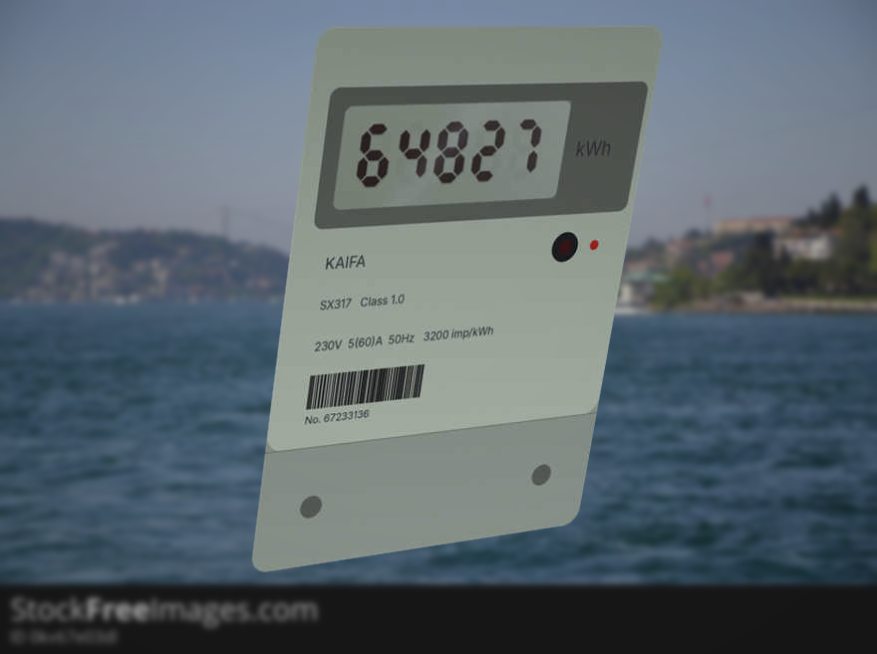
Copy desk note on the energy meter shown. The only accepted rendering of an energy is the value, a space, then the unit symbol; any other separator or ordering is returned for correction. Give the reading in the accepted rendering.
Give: 64827 kWh
